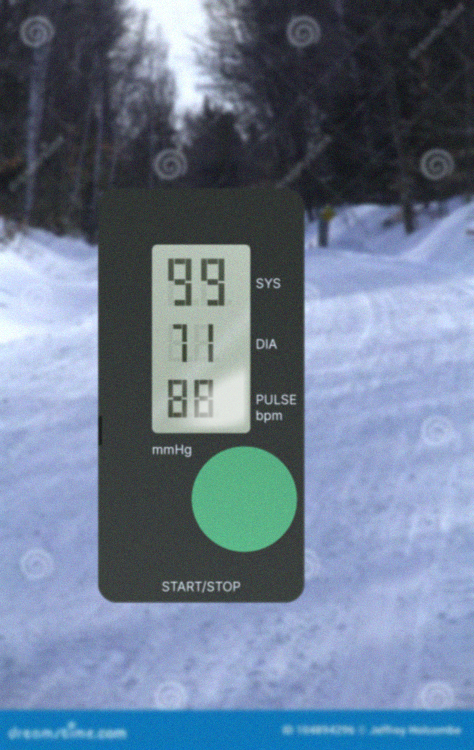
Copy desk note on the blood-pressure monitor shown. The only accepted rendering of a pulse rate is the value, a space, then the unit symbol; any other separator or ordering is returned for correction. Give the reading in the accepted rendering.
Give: 88 bpm
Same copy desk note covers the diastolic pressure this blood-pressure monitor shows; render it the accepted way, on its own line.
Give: 71 mmHg
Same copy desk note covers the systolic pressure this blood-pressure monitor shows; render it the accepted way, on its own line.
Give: 99 mmHg
